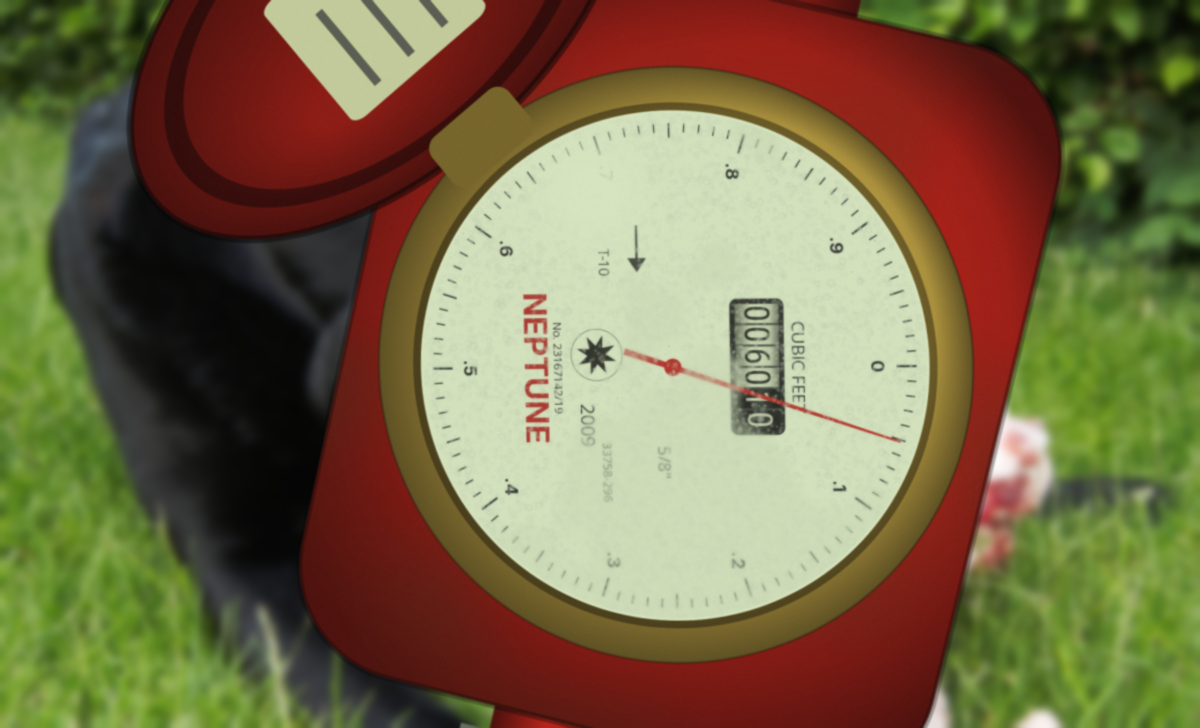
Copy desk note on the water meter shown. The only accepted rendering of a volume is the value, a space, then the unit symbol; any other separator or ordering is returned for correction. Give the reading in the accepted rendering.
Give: 6010.05 ft³
